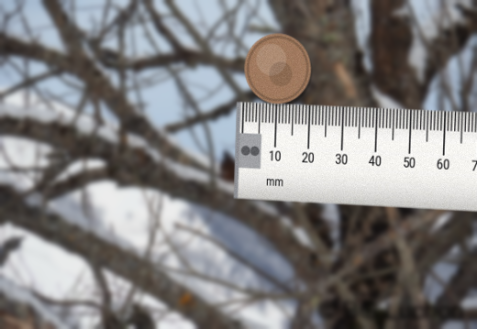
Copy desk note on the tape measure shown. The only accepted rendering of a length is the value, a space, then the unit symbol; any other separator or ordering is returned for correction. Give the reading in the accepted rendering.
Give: 20 mm
